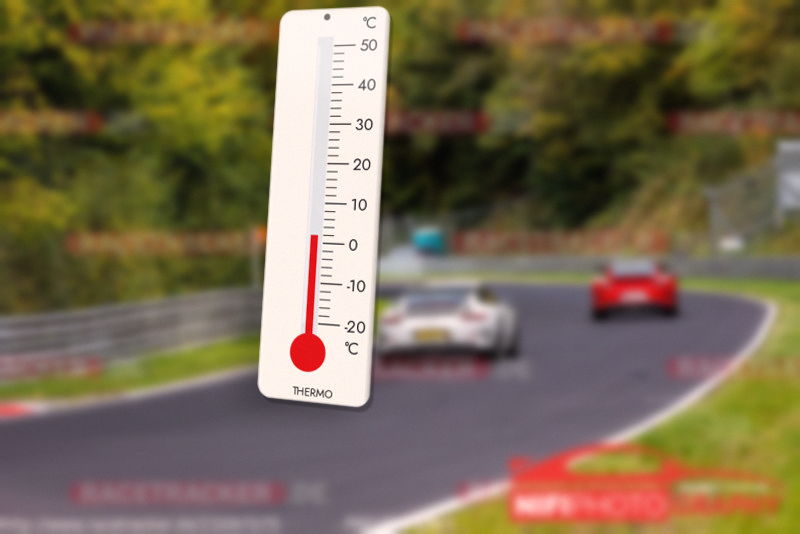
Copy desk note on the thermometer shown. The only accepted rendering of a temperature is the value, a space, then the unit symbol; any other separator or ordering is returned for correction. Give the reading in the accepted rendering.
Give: 2 °C
